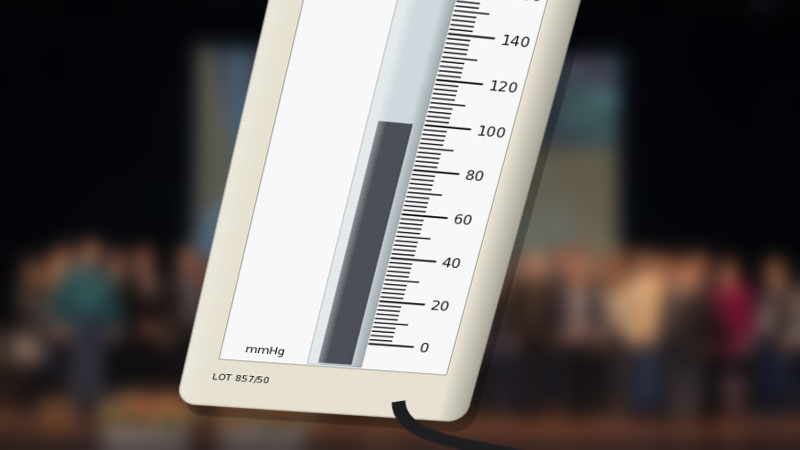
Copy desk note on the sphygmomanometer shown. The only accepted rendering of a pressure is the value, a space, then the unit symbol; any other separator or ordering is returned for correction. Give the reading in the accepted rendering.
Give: 100 mmHg
